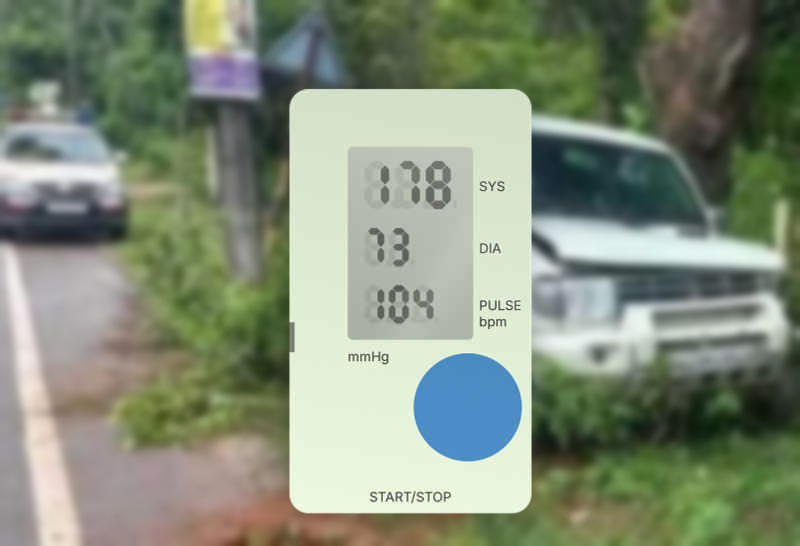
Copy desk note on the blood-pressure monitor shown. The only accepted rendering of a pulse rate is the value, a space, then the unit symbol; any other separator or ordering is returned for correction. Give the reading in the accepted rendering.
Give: 104 bpm
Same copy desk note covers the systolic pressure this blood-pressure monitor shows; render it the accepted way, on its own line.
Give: 178 mmHg
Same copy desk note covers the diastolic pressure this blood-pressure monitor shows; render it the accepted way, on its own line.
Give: 73 mmHg
